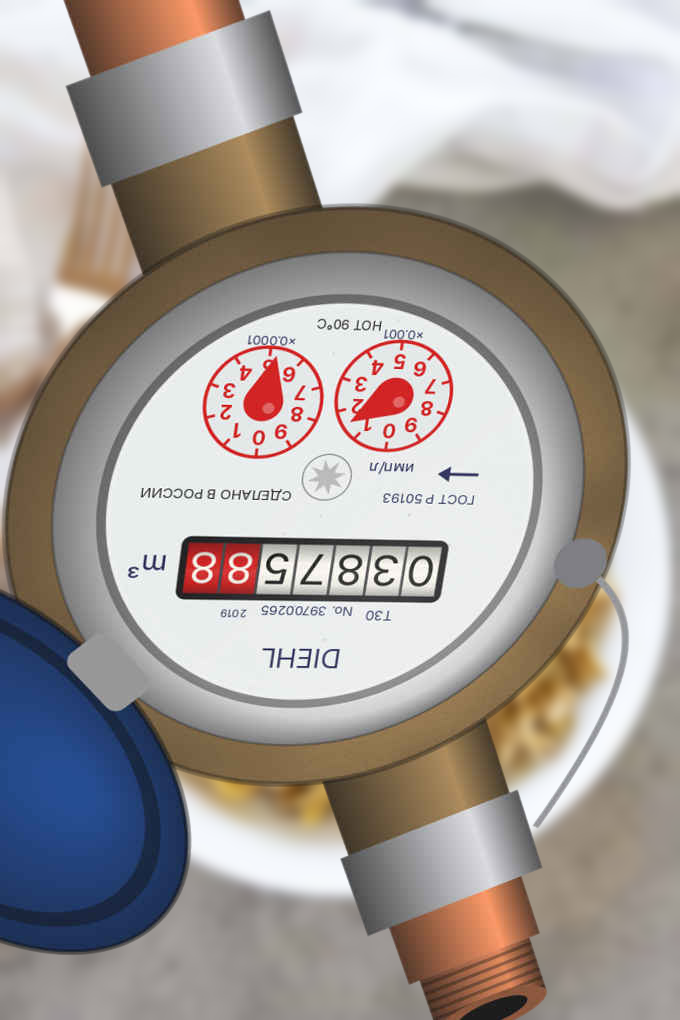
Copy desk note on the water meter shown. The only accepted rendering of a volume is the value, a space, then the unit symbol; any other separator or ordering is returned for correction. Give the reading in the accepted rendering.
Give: 3875.8815 m³
